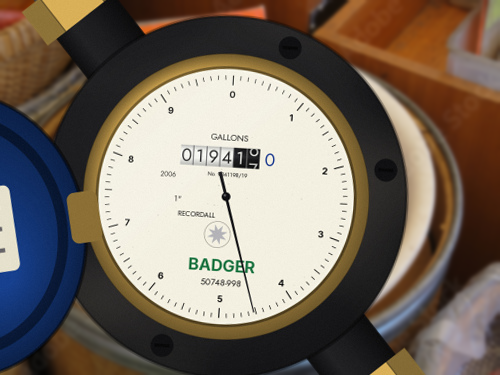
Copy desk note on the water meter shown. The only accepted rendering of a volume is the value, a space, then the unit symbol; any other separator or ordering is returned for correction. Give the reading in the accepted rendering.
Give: 194164.5 gal
